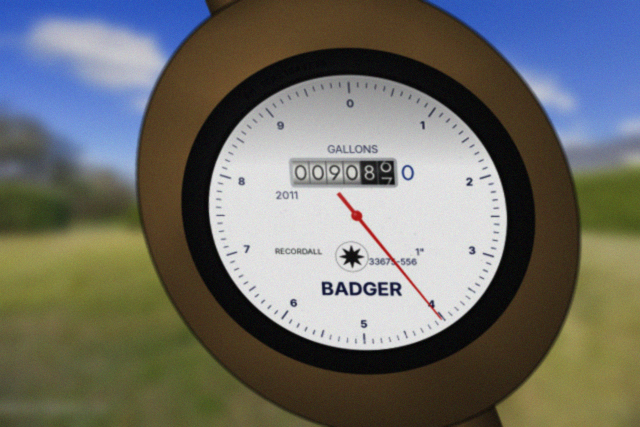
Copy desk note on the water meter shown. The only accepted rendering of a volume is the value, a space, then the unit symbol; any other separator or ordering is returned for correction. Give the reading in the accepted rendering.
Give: 90864.0 gal
